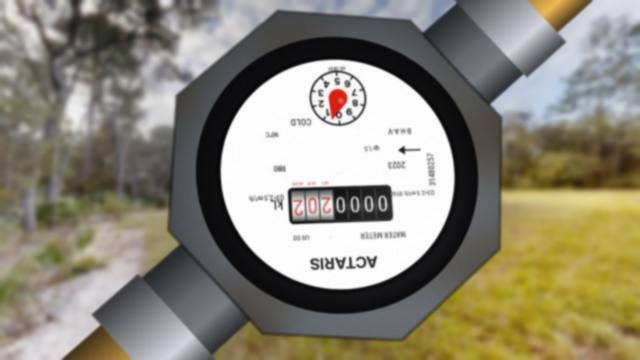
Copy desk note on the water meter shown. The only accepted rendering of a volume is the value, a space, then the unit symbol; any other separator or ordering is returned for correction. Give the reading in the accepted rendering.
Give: 0.2020 kL
